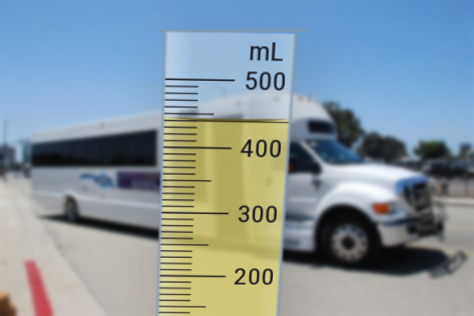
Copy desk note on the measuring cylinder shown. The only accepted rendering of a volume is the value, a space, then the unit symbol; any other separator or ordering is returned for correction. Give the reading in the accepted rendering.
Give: 440 mL
